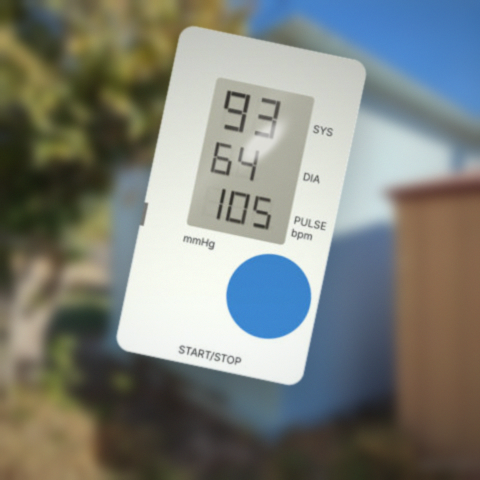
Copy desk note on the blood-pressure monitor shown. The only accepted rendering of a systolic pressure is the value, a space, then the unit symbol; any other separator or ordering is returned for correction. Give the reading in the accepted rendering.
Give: 93 mmHg
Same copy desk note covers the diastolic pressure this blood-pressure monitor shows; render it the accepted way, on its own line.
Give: 64 mmHg
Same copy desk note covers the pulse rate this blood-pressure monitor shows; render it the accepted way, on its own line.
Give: 105 bpm
